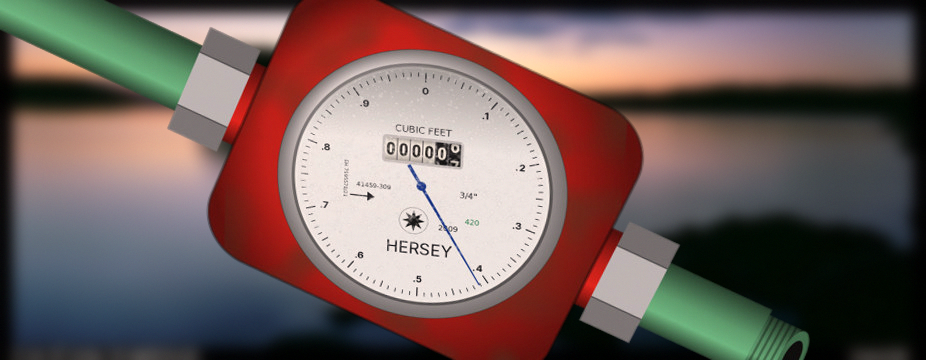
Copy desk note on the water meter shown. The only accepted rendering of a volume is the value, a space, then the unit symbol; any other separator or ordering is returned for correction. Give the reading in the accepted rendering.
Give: 6.41 ft³
